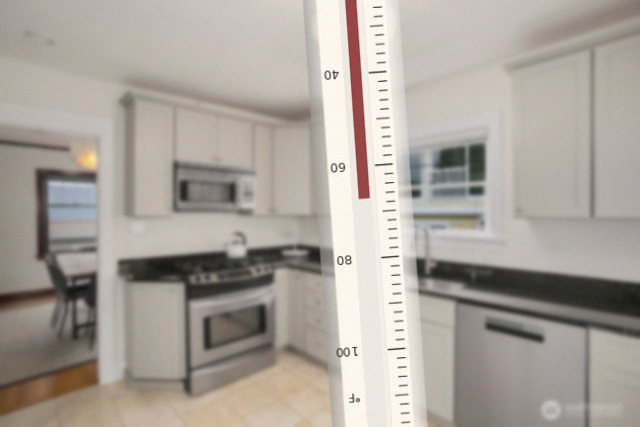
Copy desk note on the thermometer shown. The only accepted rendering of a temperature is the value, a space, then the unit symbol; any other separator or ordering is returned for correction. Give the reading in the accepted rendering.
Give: 67 °F
